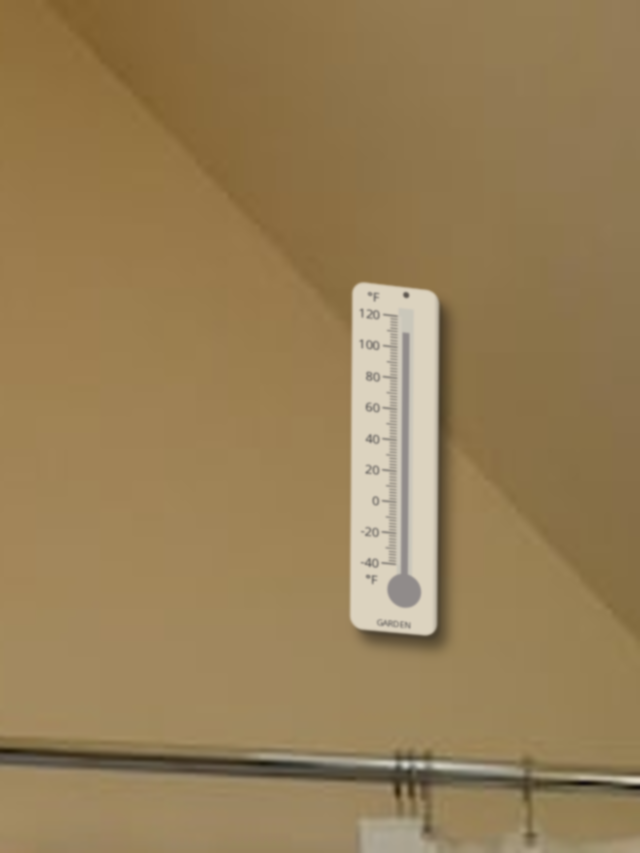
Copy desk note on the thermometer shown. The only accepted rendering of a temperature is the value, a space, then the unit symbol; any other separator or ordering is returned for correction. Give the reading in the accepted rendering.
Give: 110 °F
